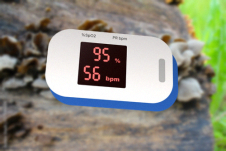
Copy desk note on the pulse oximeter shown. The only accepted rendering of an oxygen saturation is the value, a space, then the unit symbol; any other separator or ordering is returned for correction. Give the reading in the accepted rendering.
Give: 95 %
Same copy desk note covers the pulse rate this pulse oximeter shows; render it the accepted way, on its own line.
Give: 56 bpm
